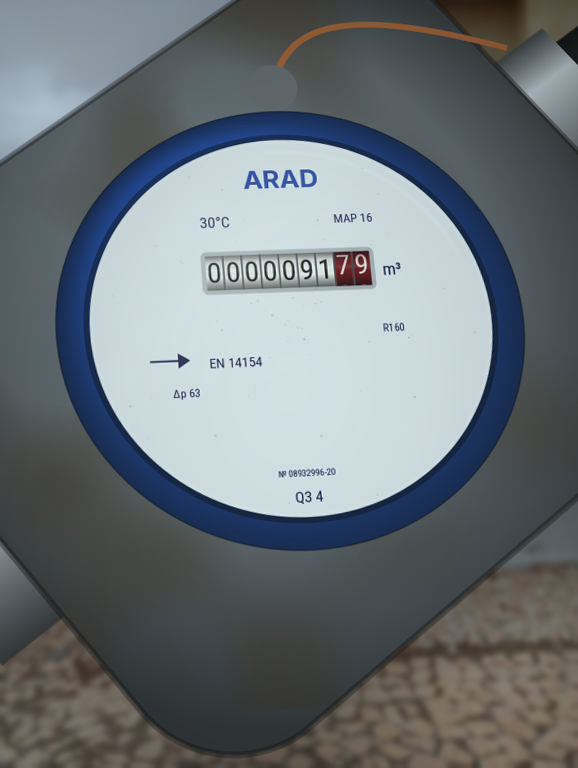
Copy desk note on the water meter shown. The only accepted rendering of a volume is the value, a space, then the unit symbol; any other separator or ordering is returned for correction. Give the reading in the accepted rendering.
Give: 91.79 m³
